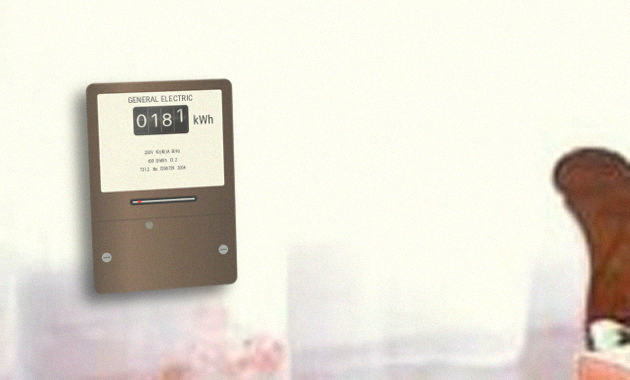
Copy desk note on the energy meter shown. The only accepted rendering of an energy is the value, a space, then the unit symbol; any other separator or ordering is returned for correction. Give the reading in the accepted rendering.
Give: 181 kWh
